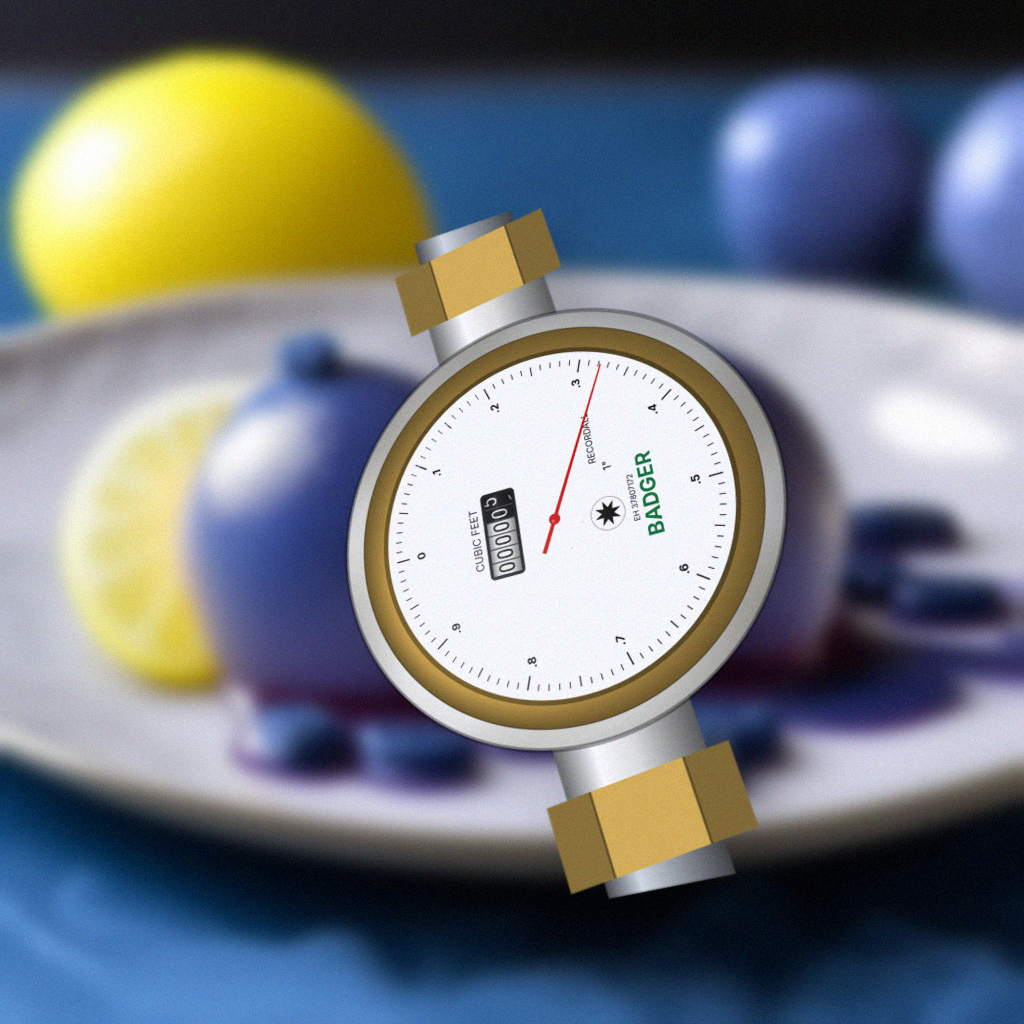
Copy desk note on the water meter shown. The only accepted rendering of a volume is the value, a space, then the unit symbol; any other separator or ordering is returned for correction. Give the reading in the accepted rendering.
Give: 5.32 ft³
